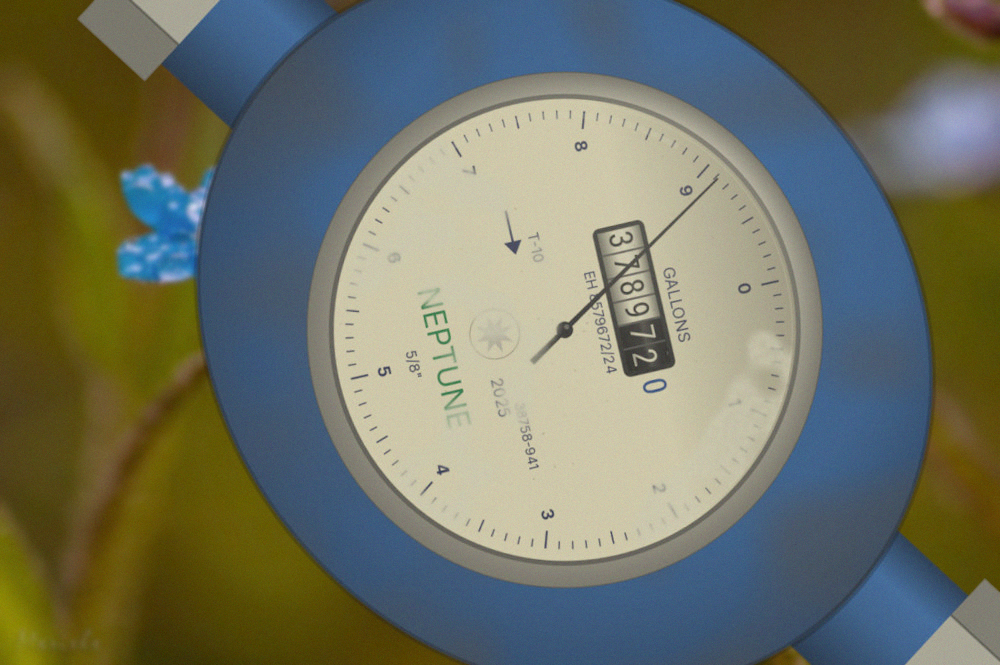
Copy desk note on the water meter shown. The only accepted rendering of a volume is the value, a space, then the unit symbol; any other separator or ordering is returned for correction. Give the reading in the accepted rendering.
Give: 3789719.1 gal
